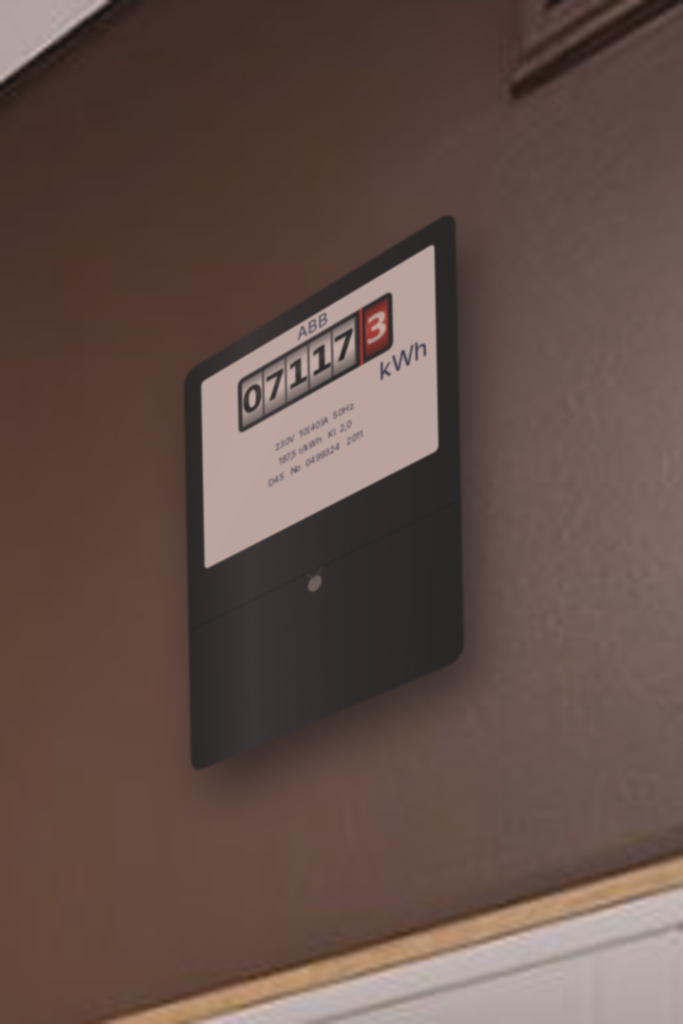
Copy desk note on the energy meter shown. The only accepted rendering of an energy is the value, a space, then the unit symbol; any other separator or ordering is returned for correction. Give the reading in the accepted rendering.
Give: 7117.3 kWh
